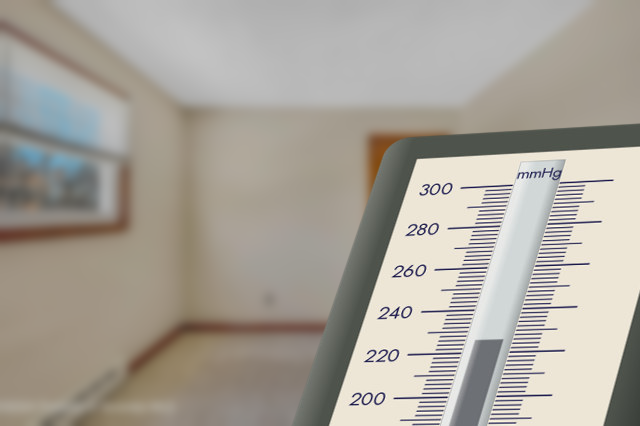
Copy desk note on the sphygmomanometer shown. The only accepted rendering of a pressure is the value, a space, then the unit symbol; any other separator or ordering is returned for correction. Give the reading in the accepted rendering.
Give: 226 mmHg
